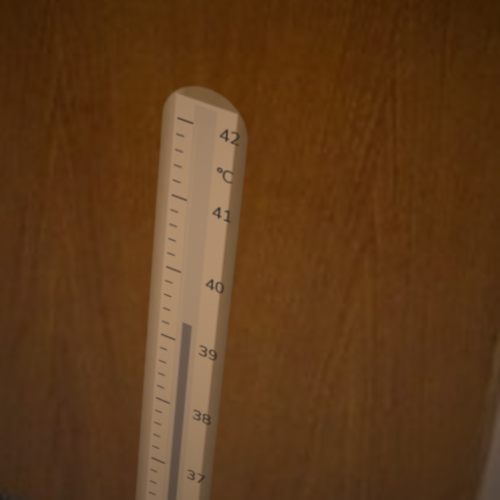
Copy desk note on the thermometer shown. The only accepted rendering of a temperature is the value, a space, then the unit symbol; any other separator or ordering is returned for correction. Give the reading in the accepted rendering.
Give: 39.3 °C
